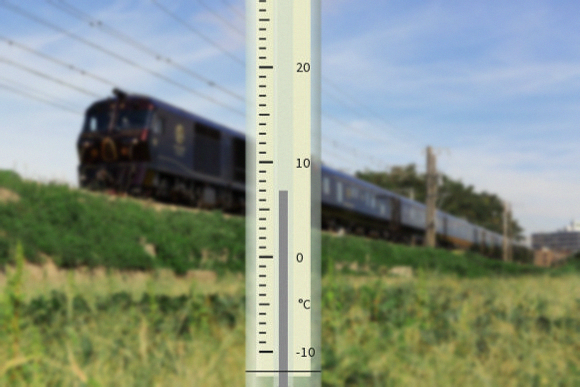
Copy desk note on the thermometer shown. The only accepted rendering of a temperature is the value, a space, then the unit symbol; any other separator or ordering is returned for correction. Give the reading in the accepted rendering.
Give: 7 °C
